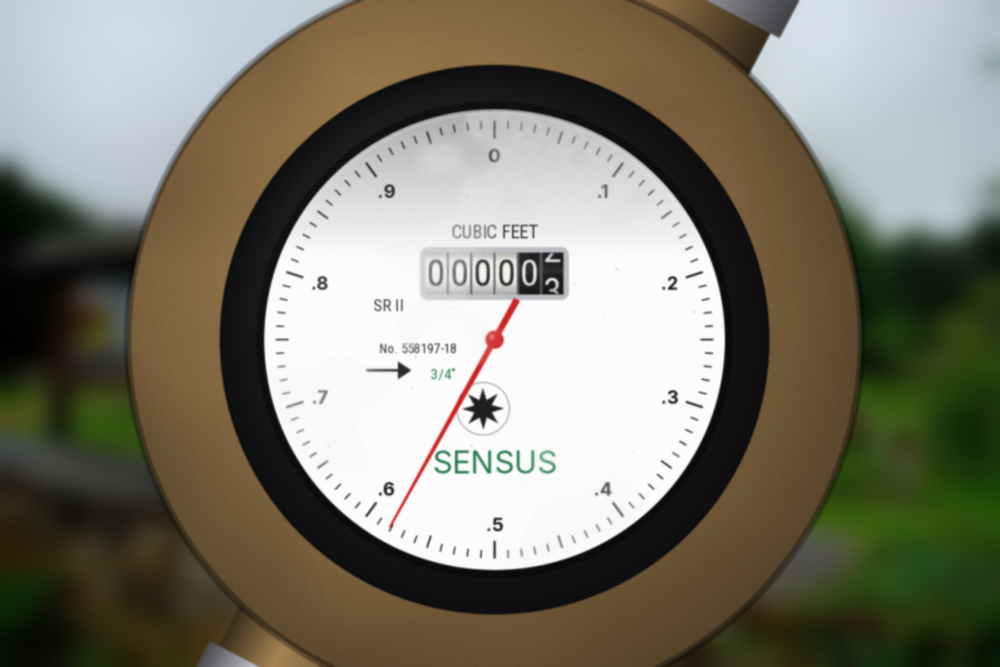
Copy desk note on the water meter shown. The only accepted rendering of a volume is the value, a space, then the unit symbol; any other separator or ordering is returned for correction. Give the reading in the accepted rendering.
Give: 2.58 ft³
